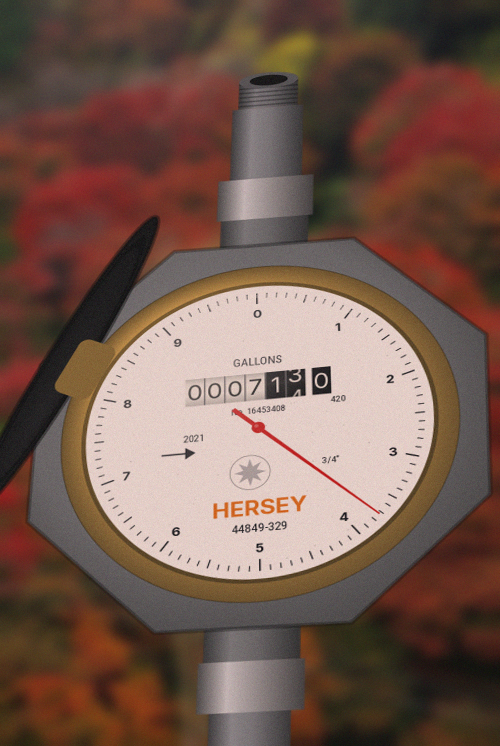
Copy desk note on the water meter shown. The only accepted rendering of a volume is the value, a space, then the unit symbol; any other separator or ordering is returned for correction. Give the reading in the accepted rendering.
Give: 7133.7 gal
